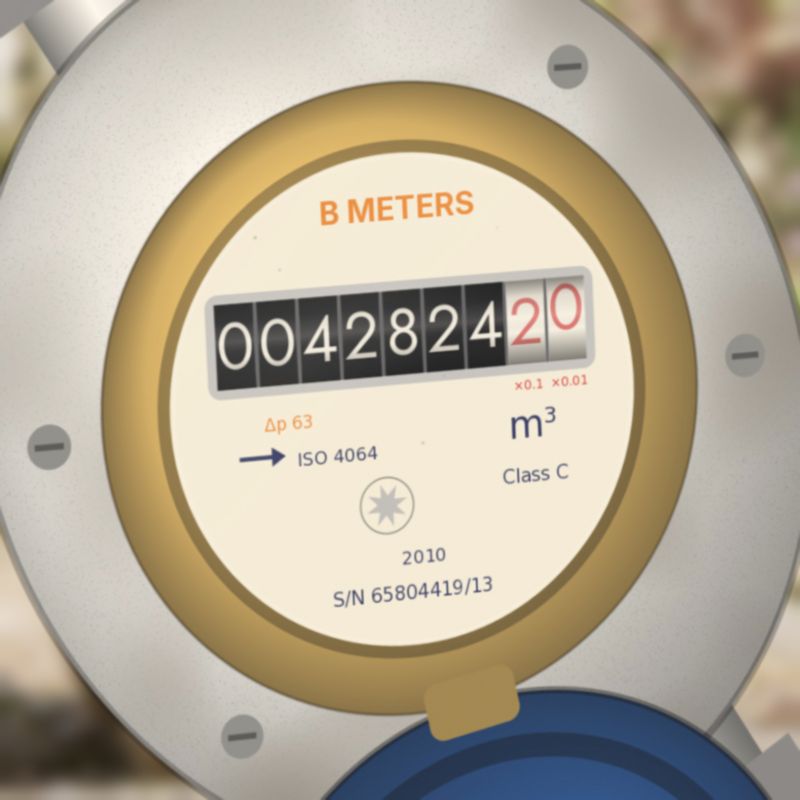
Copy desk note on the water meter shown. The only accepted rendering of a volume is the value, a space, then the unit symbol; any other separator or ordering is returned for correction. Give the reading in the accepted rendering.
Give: 42824.20 m³
